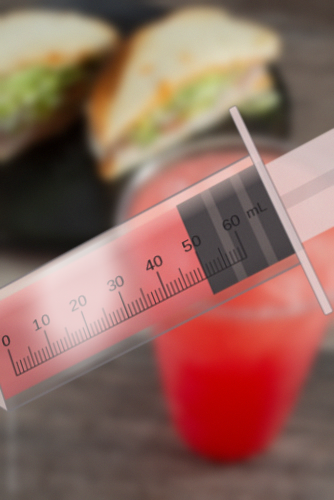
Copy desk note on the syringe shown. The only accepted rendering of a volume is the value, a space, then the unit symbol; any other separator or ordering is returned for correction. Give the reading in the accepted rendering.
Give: 50 mL
